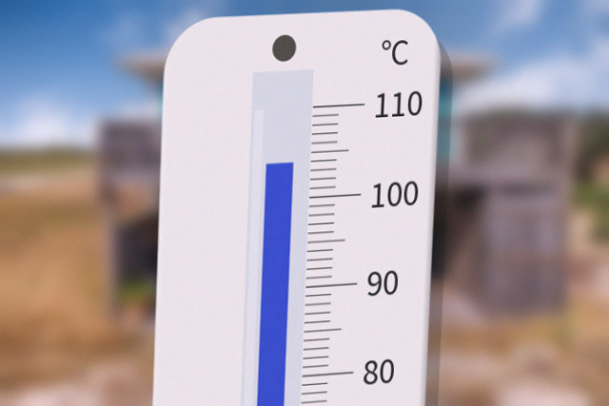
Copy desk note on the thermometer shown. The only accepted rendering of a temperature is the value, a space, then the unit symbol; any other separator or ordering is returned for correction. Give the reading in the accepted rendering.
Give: 104 °C
